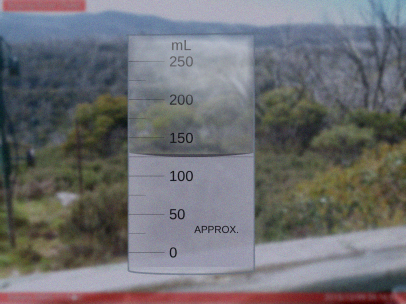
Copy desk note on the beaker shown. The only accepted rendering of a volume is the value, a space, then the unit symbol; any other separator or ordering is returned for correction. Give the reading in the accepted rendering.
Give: 125 mL
